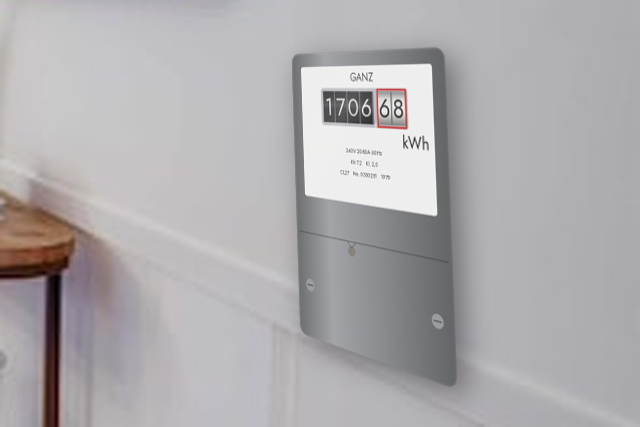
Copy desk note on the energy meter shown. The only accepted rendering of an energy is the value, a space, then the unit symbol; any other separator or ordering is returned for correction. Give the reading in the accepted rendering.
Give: 1706.68 kWh
